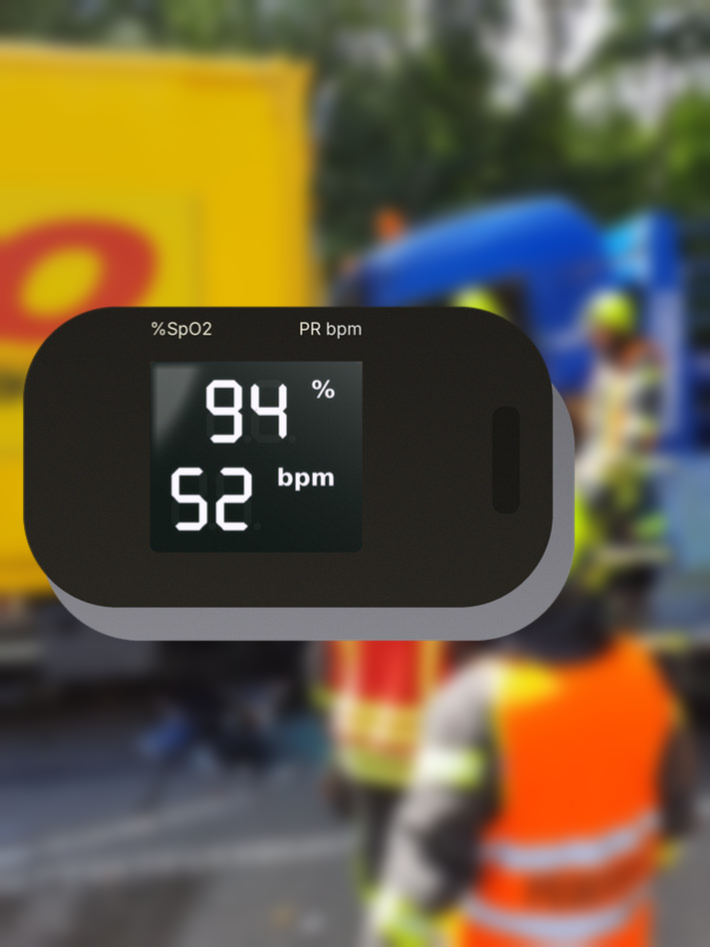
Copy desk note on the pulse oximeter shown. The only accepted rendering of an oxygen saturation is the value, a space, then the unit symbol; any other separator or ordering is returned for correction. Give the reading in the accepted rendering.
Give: 94 %
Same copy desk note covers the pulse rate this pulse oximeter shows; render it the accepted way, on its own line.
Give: 52 bpm
